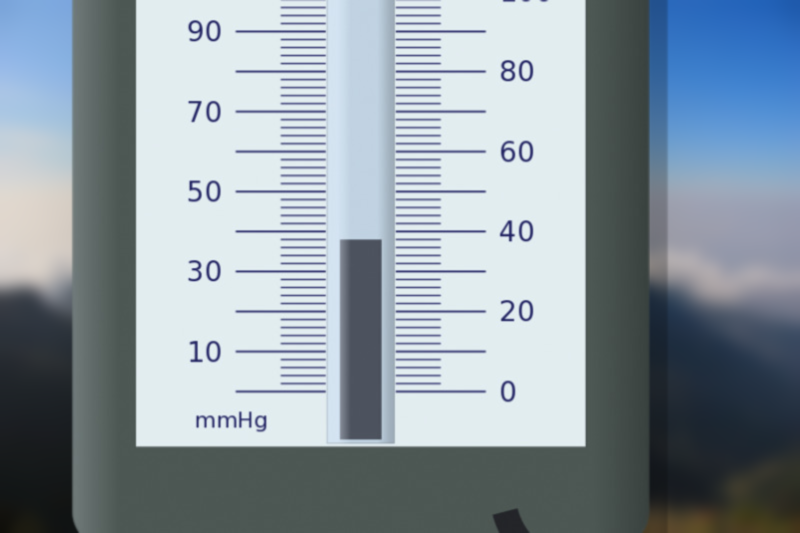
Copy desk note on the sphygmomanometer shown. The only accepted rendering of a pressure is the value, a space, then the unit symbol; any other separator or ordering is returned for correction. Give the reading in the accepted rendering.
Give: 38 mmHg
